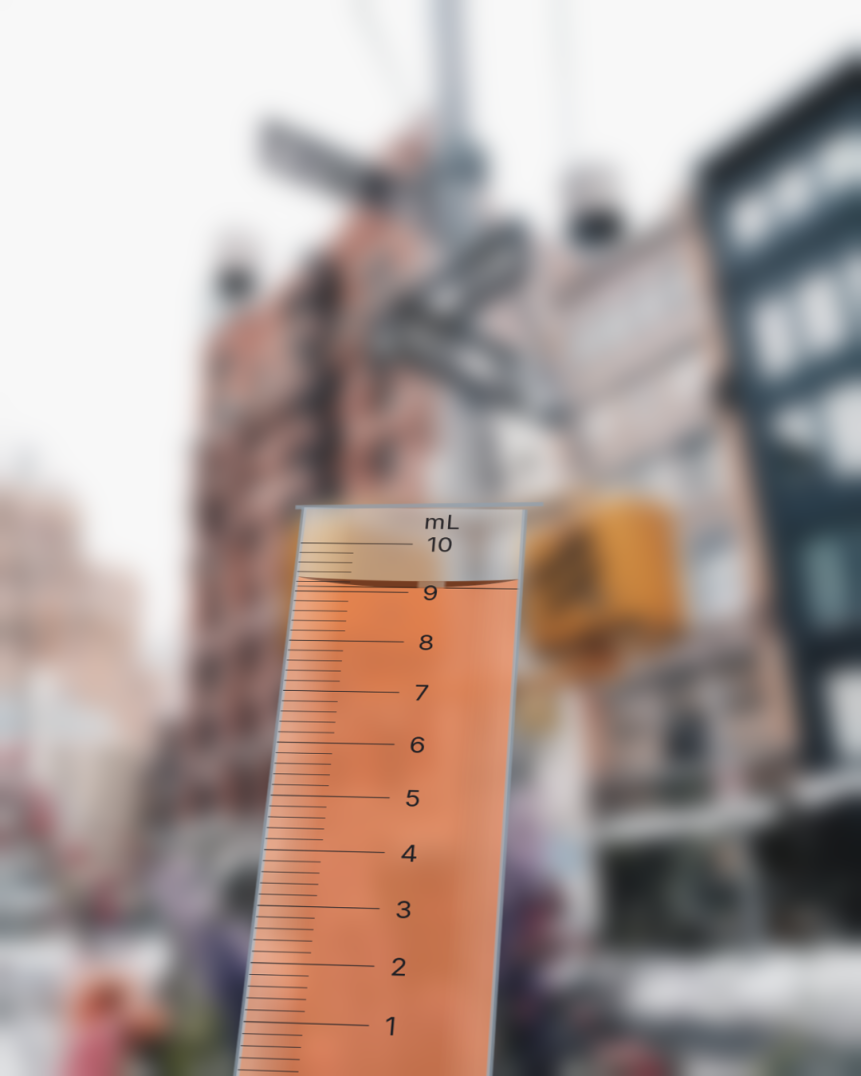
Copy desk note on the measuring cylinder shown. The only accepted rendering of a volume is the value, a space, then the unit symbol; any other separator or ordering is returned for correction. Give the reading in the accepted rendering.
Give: 9.1 mL
